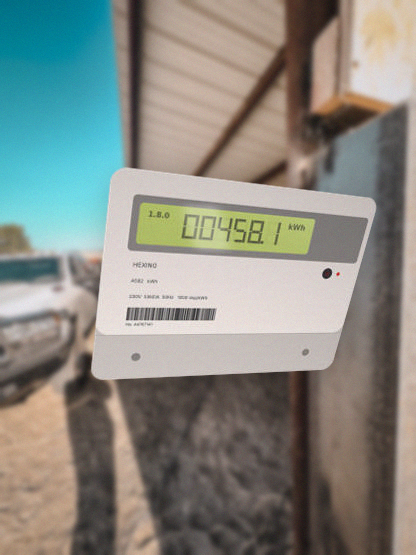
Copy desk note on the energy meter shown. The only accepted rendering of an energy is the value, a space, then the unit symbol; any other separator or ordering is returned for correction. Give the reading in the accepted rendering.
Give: 458.1 kWh
